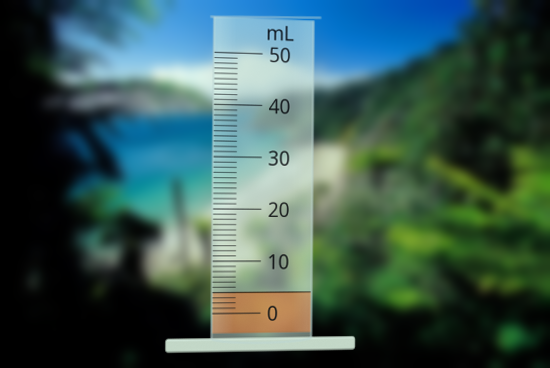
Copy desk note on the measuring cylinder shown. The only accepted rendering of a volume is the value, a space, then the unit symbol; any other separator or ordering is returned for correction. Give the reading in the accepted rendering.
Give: 4 mL
